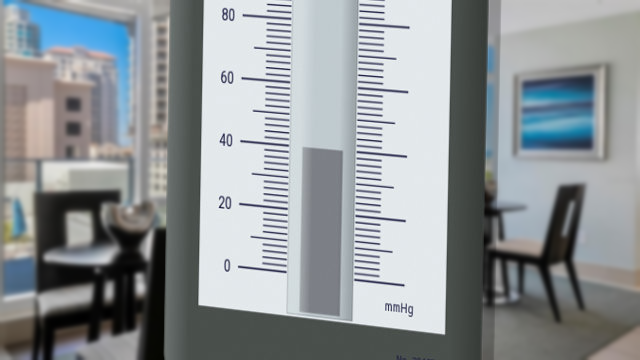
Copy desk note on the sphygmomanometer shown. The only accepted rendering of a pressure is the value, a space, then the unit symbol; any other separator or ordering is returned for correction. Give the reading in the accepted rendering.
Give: 40 mmHg
